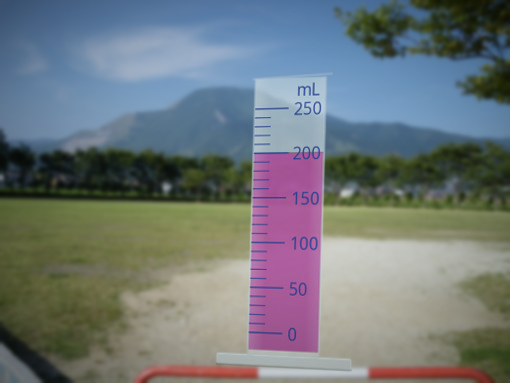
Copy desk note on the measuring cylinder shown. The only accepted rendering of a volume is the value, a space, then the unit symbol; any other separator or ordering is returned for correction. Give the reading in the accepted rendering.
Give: 200 mL
